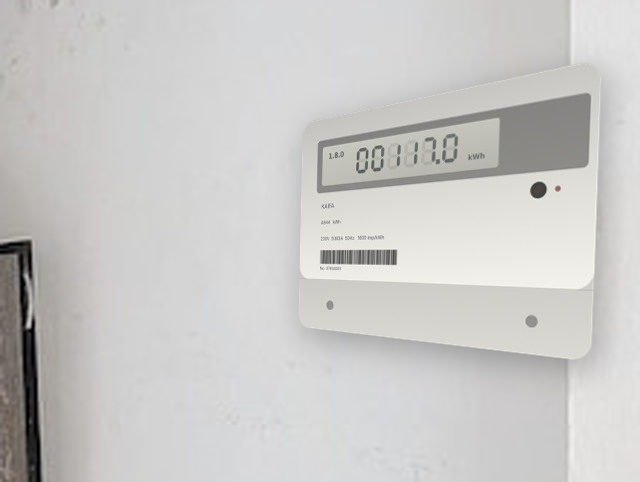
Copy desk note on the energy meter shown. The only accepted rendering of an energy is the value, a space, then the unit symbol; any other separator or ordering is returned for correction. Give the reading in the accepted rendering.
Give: 117.0 kWh
